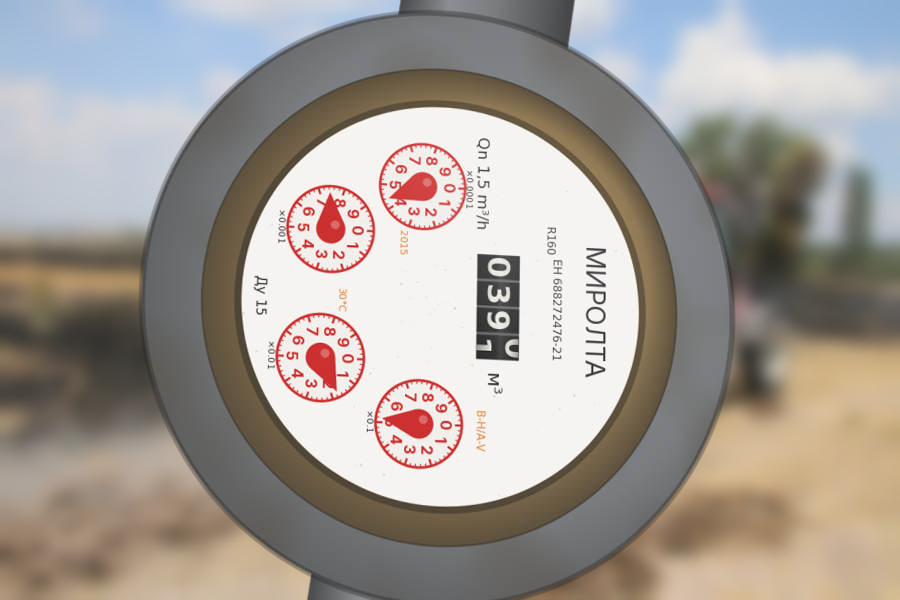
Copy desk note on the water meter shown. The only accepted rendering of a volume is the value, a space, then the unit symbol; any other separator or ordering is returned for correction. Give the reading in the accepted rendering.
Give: 390.5174 m³
